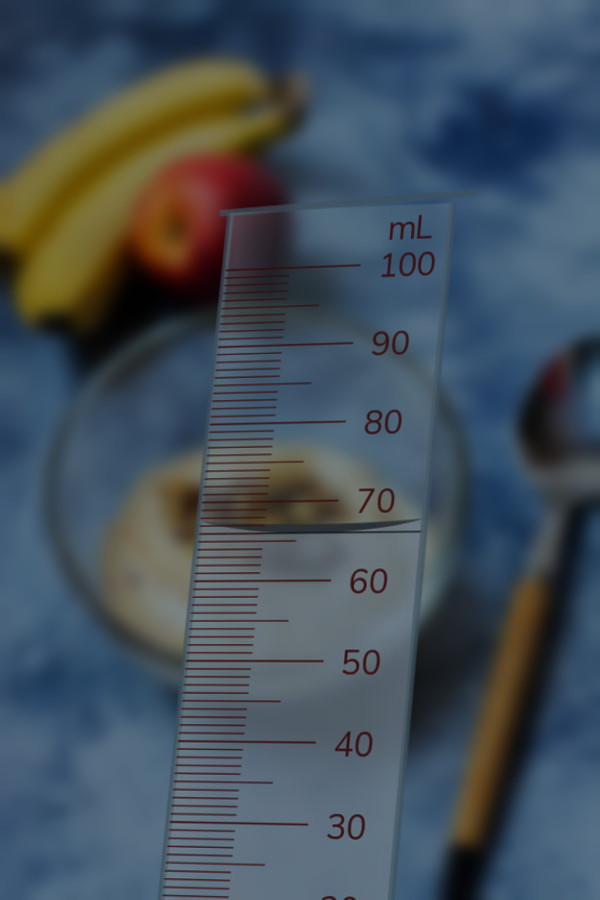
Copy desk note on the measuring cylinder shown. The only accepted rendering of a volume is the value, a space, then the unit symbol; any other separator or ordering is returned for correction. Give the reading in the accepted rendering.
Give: 66 mL
